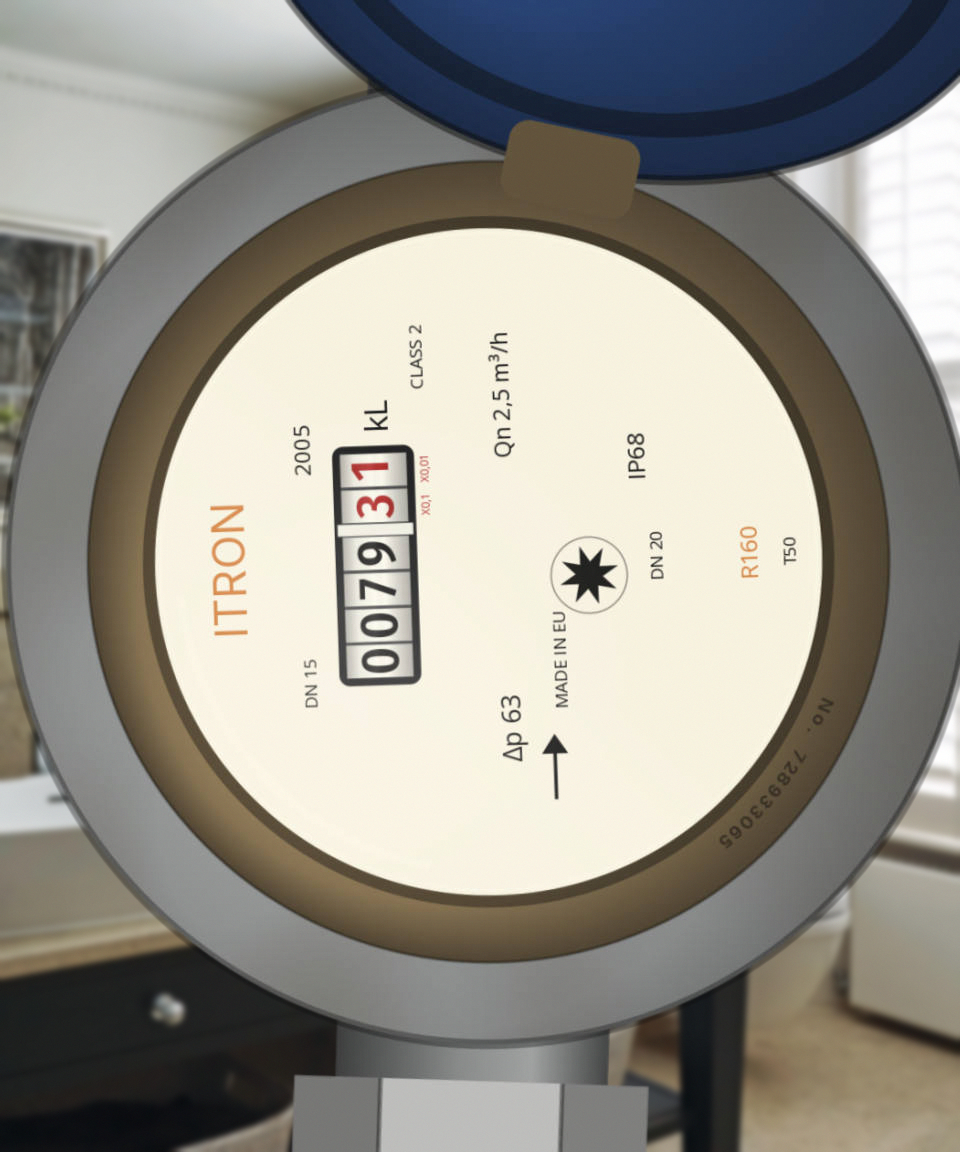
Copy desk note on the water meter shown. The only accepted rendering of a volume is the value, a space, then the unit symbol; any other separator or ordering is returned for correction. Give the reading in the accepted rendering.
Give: 79.31 kL
